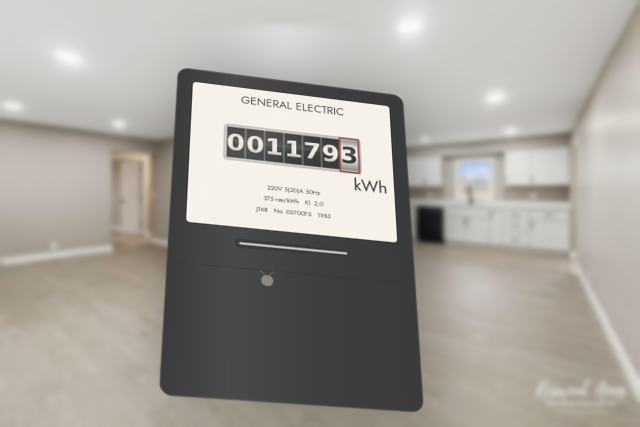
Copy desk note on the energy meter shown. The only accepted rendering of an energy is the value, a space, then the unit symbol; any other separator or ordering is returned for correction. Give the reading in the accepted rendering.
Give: 1179.3 kWh
